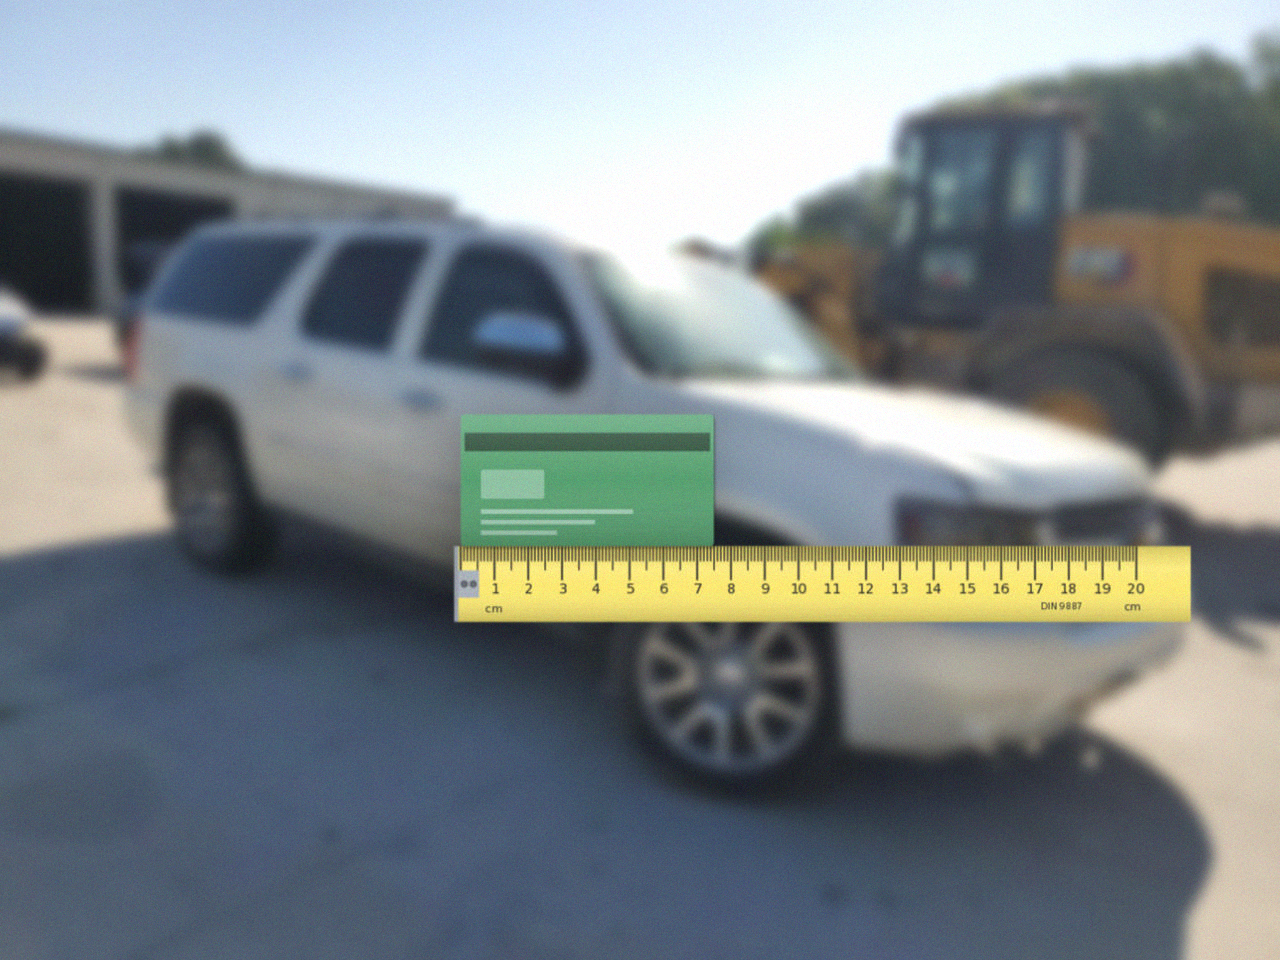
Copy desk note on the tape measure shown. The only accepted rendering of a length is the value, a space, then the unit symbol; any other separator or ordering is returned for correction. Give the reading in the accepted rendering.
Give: 7.5 cm
